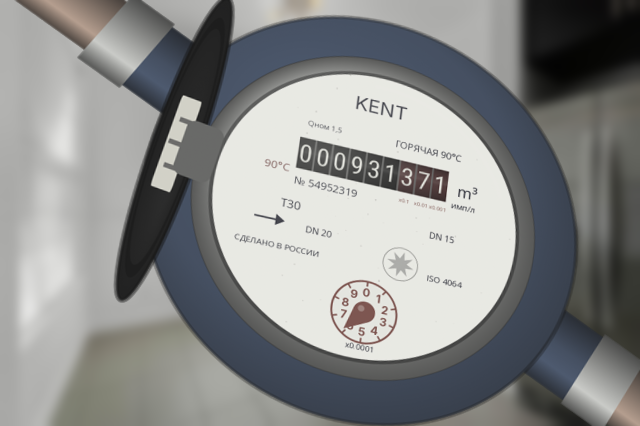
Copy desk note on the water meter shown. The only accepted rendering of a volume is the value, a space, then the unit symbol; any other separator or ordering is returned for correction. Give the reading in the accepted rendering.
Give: 931.3716 m³
